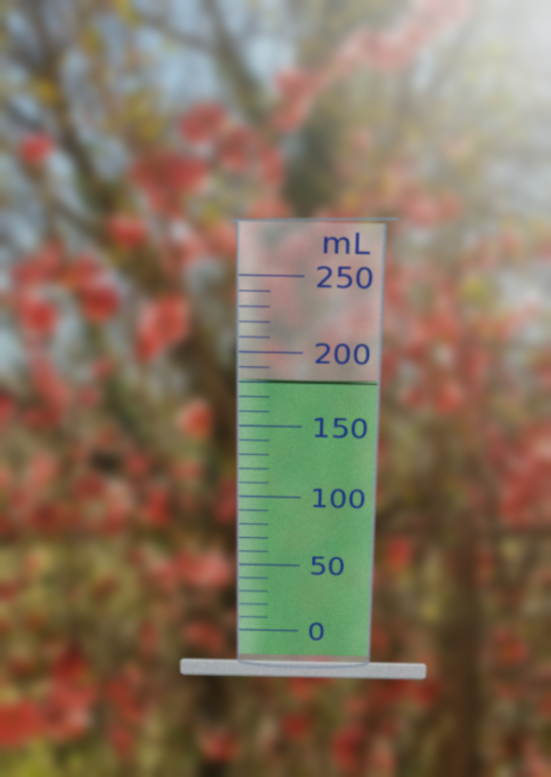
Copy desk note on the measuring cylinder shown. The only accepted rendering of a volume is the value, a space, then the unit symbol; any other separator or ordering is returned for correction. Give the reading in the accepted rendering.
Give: 180 mL
